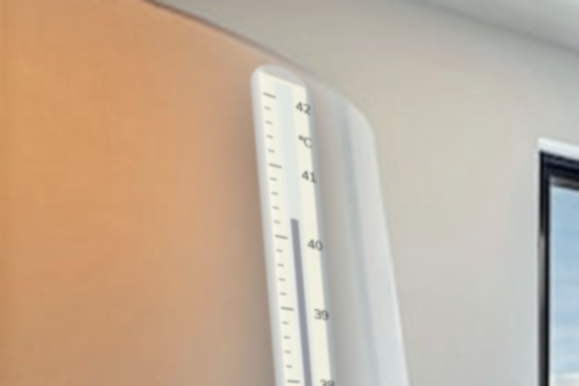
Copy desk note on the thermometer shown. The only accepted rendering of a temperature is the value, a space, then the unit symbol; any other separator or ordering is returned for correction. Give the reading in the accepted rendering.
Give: 40.3 °C
